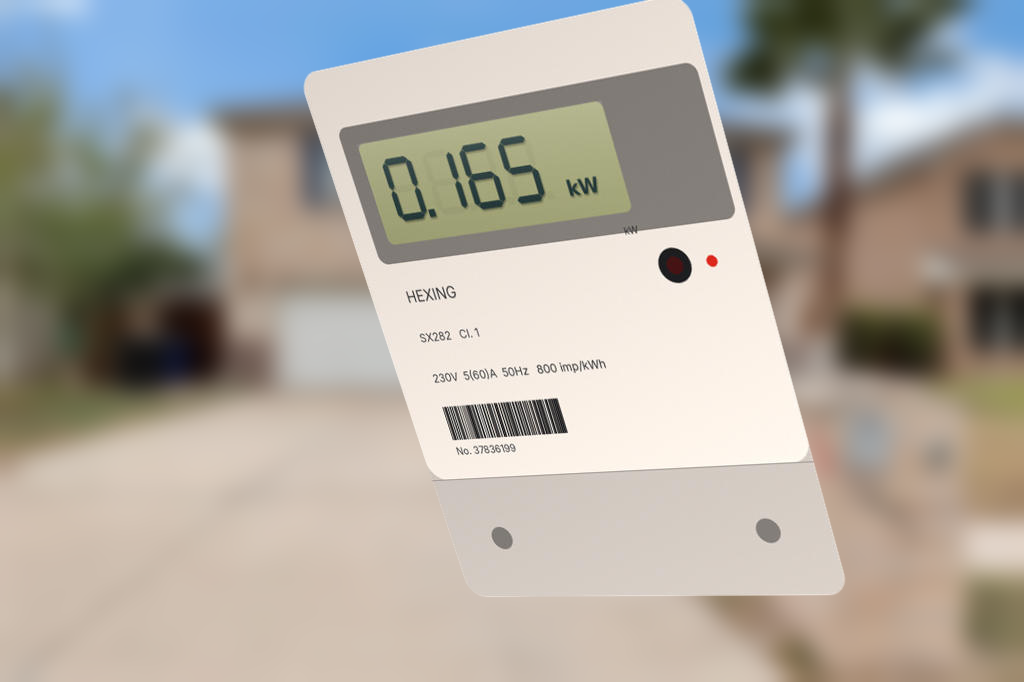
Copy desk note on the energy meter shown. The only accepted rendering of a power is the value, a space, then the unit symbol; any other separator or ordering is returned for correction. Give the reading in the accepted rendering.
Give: 0.165 kW
